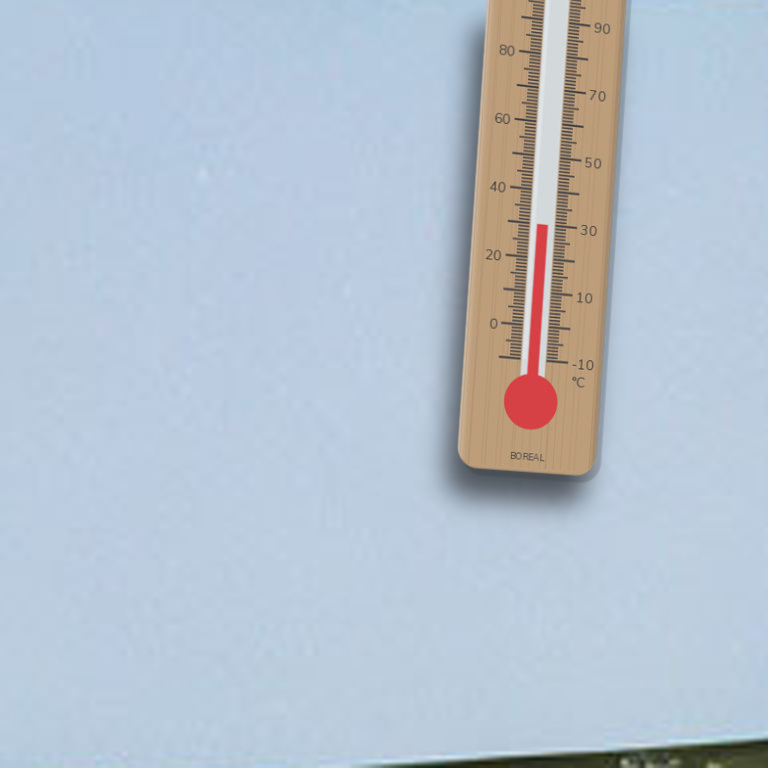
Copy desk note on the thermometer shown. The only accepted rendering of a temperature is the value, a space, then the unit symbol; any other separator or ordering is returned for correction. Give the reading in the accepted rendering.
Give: 30 °C
